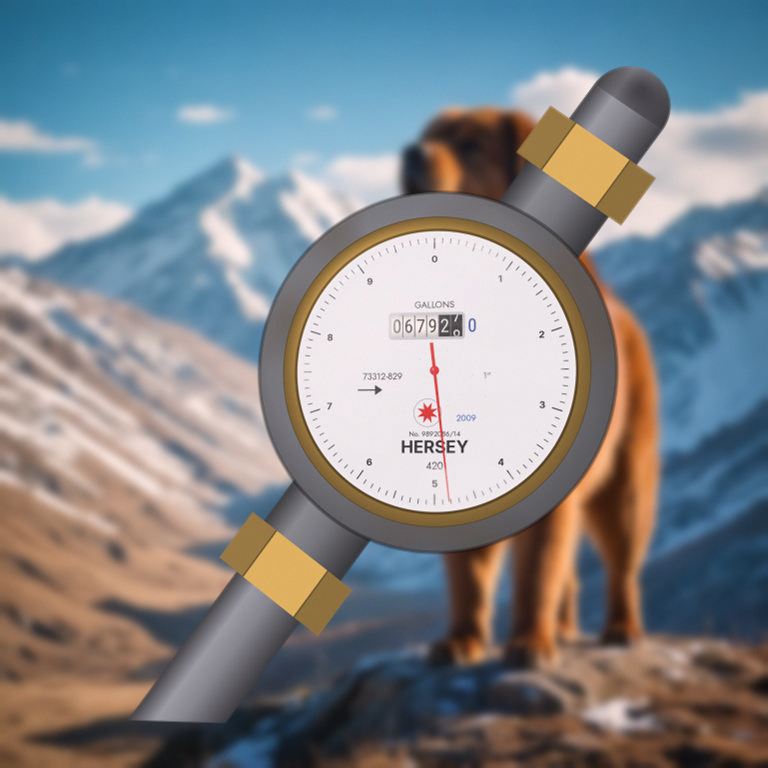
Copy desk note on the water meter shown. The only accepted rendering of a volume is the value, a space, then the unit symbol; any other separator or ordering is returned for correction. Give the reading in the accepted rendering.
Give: 679274.8 gal
